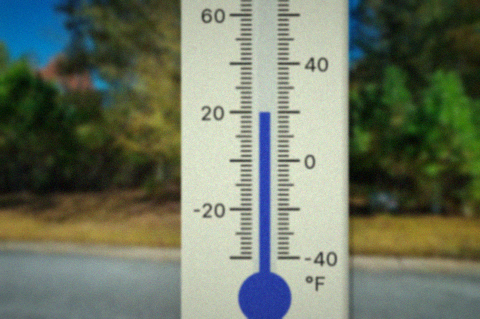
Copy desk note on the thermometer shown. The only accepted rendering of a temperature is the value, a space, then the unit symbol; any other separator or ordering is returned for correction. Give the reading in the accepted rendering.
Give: 20 °F
